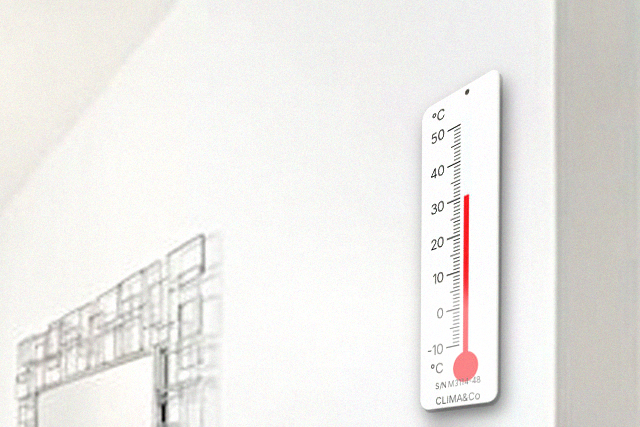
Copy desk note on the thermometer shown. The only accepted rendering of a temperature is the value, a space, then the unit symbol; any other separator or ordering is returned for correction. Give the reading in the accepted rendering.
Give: 30 °C
